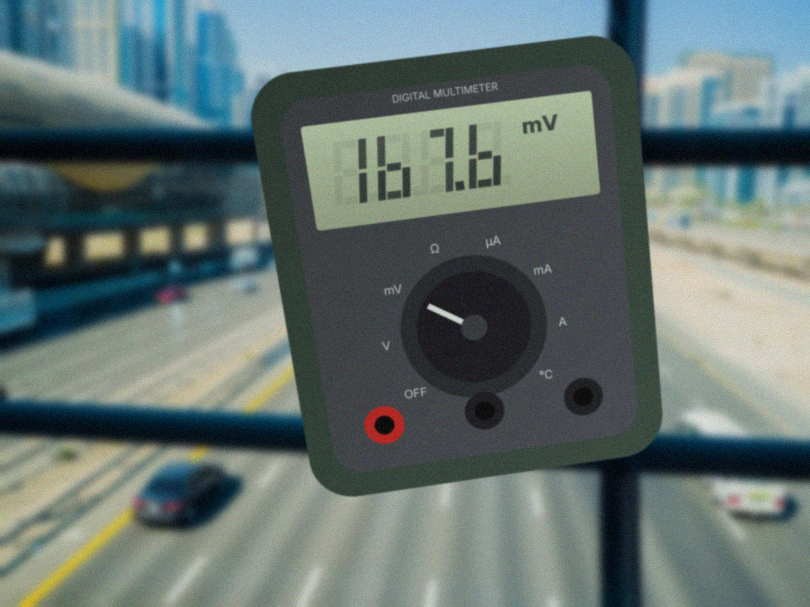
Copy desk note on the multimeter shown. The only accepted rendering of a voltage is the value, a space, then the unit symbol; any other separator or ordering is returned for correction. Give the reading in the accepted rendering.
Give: 167.6 mV
